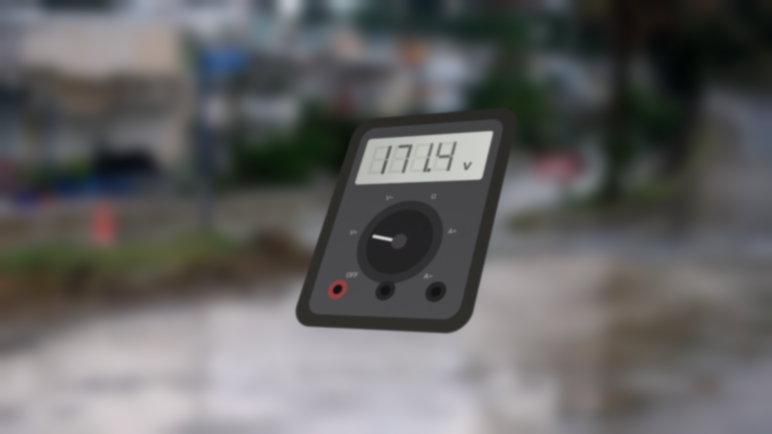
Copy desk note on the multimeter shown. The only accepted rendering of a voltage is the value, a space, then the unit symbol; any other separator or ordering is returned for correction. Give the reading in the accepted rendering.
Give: 171.4 V
